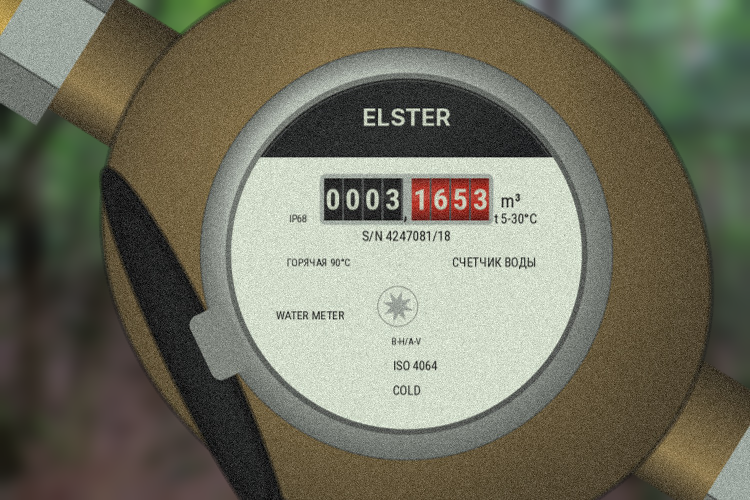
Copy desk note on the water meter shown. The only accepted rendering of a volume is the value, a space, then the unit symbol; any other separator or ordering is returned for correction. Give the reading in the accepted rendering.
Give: 3.1653 m³
